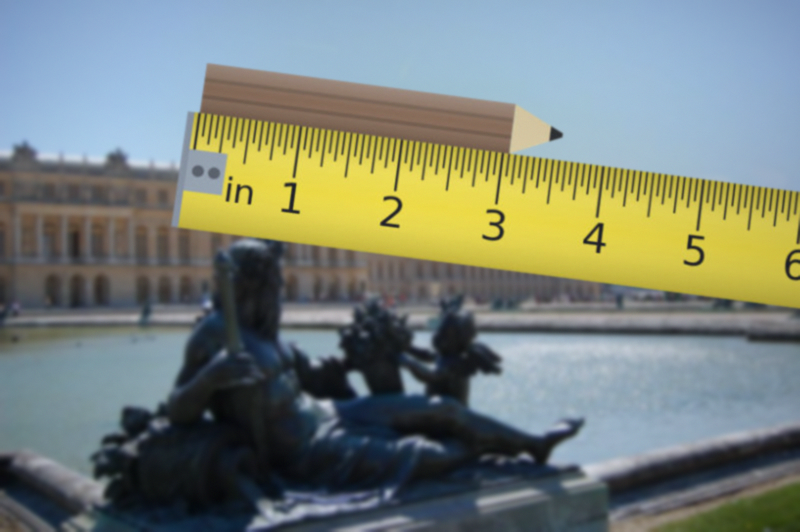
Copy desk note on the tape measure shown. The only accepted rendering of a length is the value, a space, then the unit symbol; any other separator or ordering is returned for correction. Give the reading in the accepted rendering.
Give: 3.5625 in
